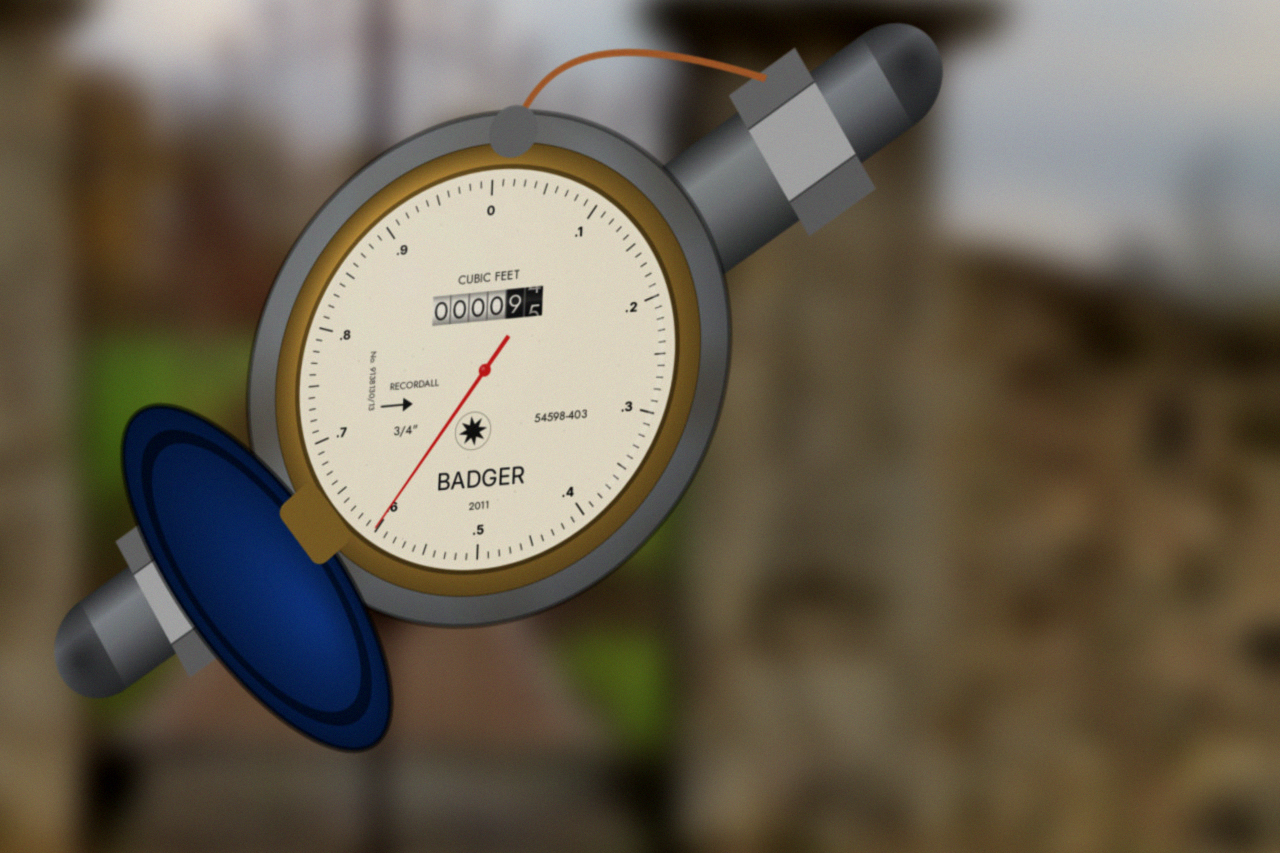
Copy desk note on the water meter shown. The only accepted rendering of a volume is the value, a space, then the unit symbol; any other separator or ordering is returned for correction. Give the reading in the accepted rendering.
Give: 94.60 ft³
